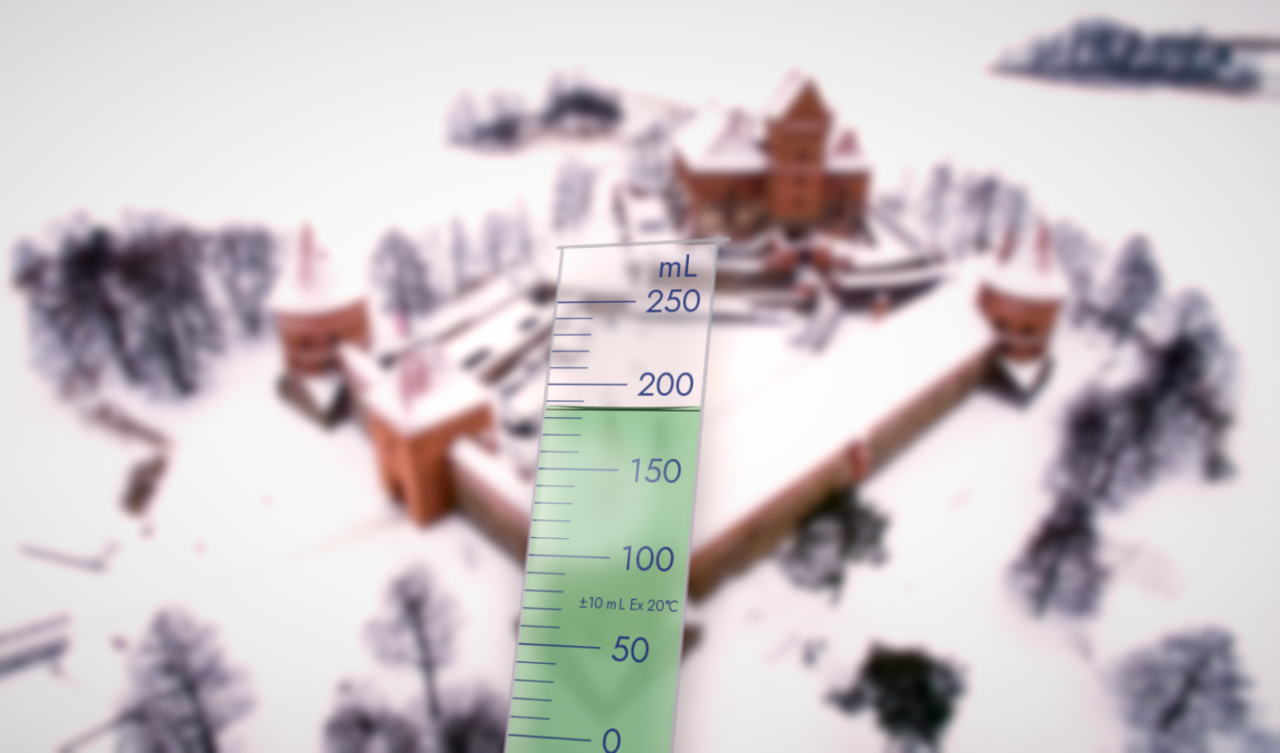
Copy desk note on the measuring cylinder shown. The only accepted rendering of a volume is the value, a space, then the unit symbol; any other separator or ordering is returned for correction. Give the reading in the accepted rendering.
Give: 185 mL
